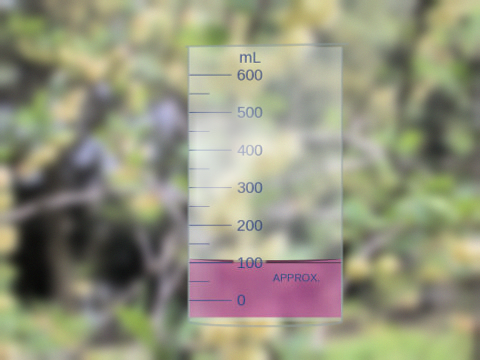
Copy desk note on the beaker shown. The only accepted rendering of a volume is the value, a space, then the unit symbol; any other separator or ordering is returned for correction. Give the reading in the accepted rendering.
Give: 100 mL
